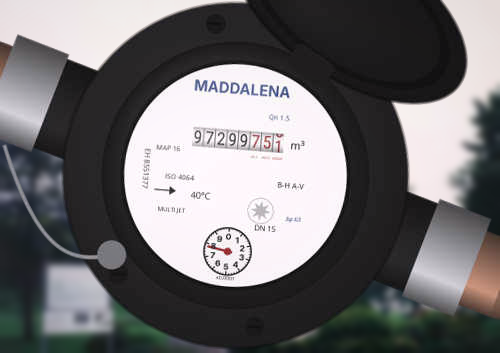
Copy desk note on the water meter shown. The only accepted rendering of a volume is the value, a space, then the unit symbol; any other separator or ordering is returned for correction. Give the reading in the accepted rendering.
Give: 97299.7507 m³
